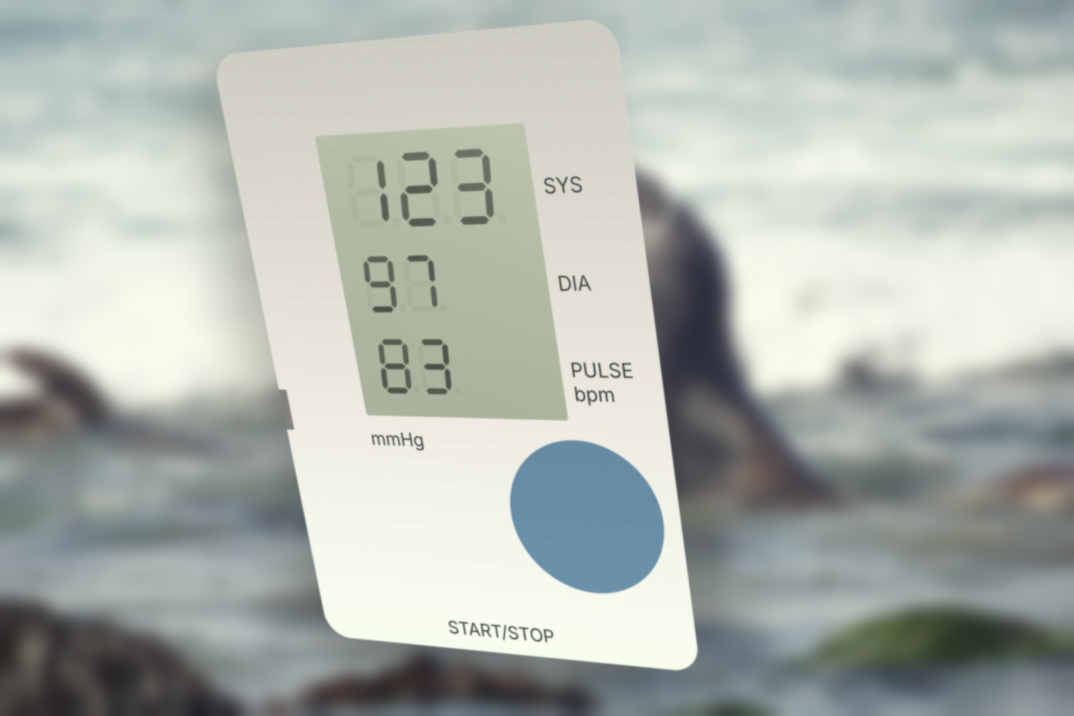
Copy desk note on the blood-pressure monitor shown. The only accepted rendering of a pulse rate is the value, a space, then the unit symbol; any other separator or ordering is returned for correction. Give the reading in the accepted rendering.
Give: 83 bpm
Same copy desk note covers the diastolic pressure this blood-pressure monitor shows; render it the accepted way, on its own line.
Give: 97 mmHg
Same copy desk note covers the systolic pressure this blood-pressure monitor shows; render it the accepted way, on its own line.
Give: 123 mmHg
